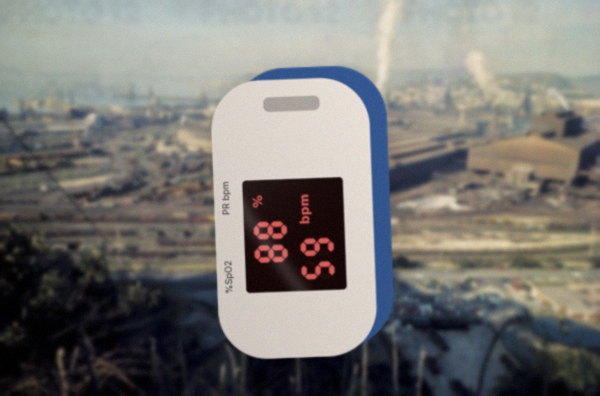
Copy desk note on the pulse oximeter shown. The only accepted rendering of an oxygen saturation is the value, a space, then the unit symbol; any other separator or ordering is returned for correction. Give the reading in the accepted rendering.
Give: 88 %
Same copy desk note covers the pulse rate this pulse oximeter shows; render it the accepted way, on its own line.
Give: 59 bpm
